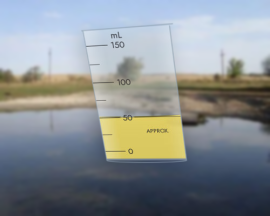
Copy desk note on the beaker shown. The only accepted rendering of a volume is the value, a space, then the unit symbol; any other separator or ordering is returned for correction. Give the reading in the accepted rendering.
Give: 50 mL
